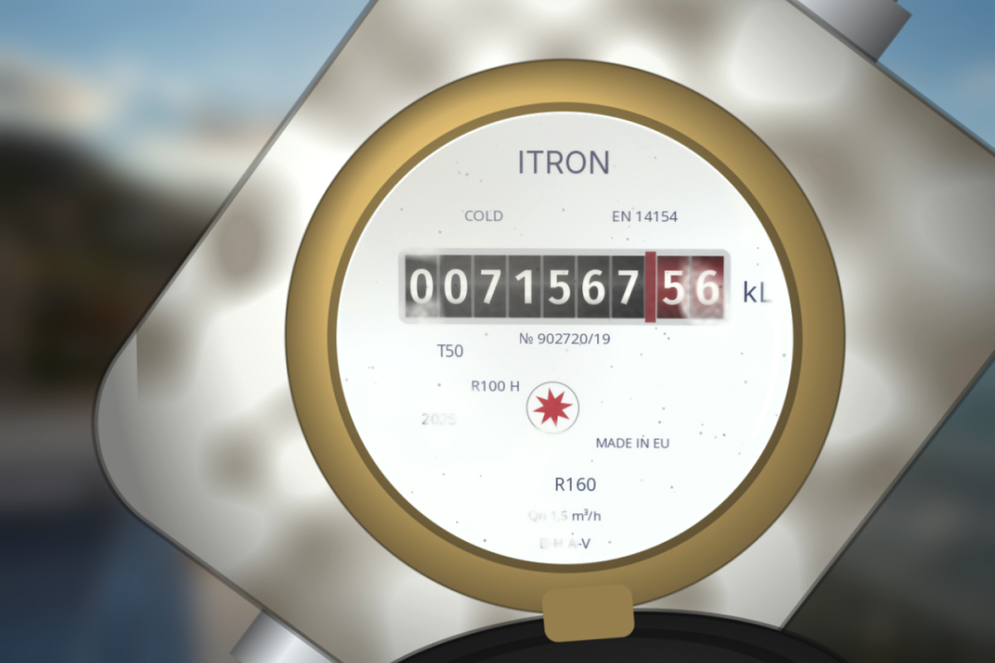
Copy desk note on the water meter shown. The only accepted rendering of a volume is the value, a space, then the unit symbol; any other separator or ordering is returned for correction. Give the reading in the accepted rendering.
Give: 71567.56 kL
